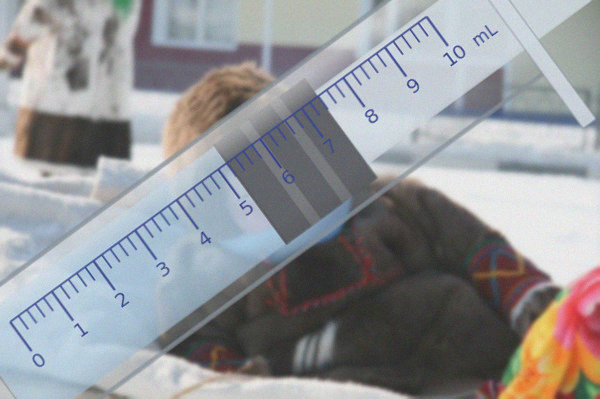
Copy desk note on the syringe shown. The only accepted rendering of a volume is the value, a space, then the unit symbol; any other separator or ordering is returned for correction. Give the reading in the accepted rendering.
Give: 5.2 mL
